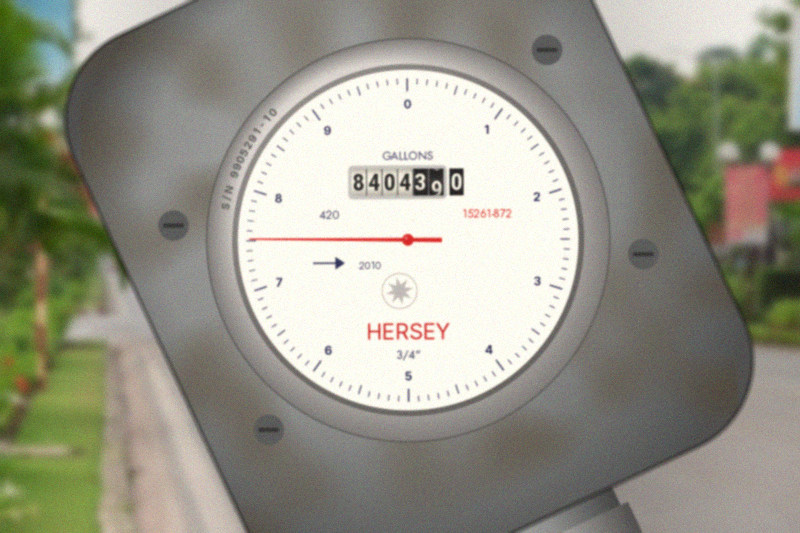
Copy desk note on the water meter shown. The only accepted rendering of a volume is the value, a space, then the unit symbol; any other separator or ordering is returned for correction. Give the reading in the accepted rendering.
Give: 8404387.5 gal
